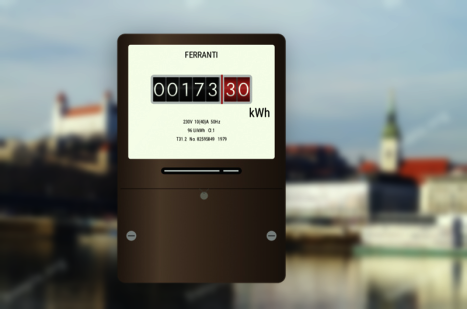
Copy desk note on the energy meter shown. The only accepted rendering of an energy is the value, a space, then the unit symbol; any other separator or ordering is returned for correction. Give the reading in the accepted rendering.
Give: 173.30 kWh
